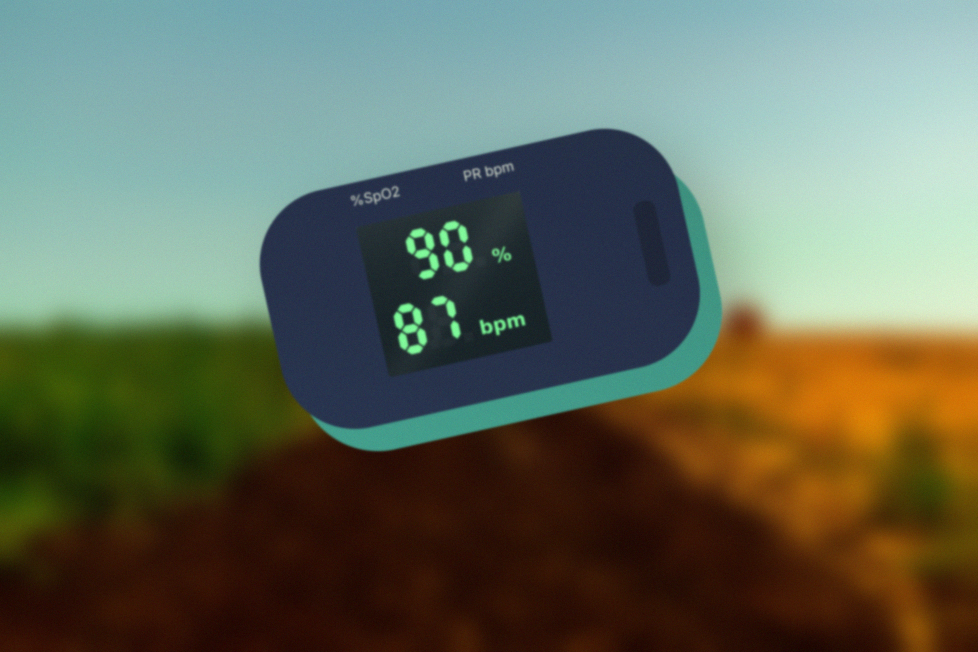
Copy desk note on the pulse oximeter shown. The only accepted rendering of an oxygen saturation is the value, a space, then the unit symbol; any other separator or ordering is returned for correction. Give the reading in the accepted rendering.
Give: 90 %
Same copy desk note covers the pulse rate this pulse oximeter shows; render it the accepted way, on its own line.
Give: 87 bpm
